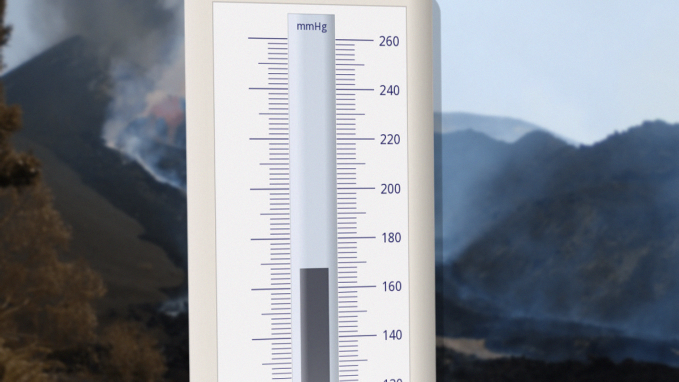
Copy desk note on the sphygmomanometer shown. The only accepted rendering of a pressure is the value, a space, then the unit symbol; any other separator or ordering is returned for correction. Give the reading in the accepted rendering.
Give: 168 mmHg
